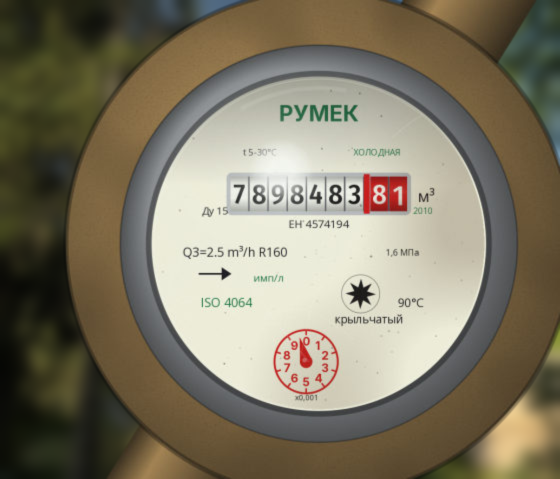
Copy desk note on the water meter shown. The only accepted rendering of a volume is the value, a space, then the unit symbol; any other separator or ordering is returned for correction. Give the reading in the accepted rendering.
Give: 7898483.809 m³
